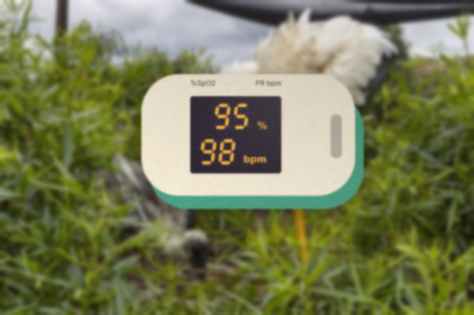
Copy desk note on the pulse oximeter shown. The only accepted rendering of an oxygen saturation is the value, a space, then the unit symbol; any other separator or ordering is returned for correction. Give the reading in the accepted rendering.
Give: 95 %
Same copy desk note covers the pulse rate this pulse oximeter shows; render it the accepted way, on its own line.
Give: 98 bpm
